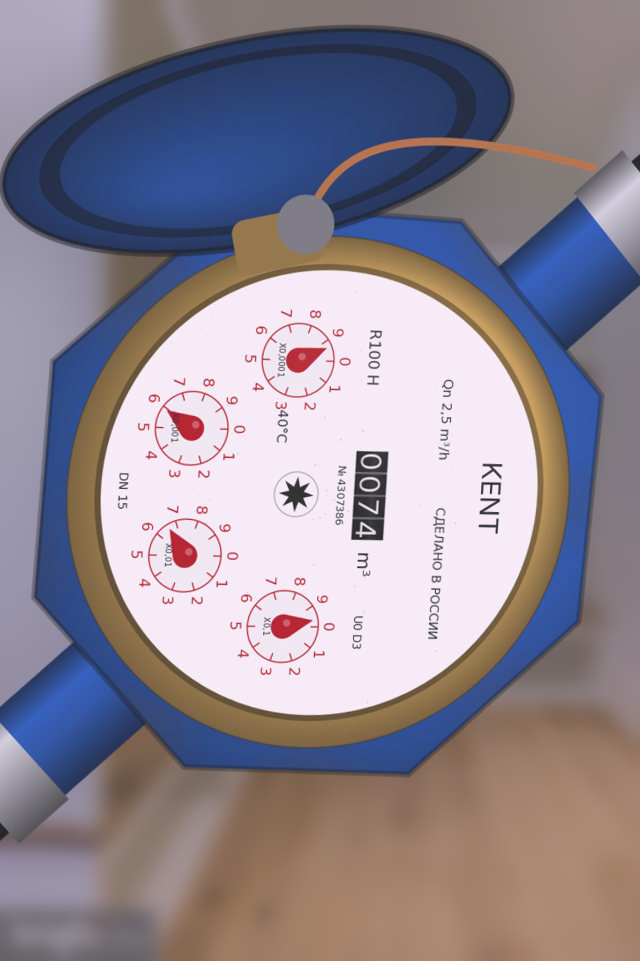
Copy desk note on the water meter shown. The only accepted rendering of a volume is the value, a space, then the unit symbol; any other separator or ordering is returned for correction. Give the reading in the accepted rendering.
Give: 73.9659 m³
